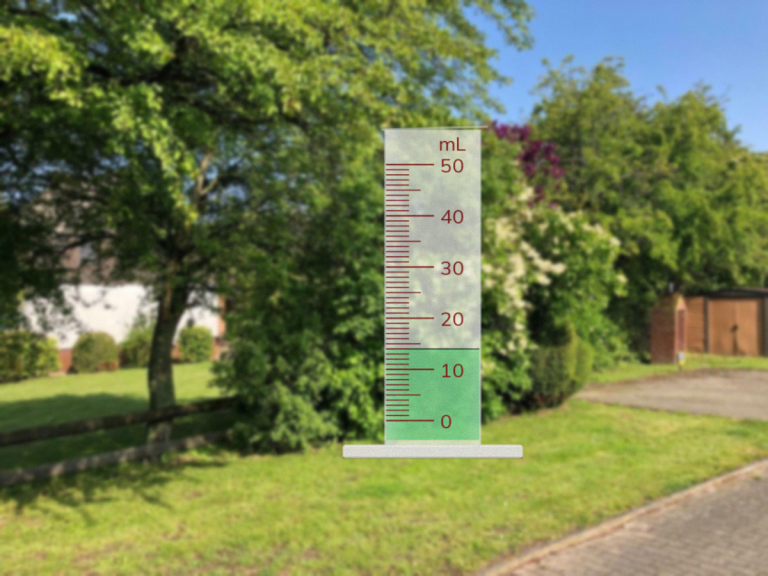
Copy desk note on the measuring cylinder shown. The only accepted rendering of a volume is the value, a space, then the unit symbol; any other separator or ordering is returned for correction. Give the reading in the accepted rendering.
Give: 14 mL
